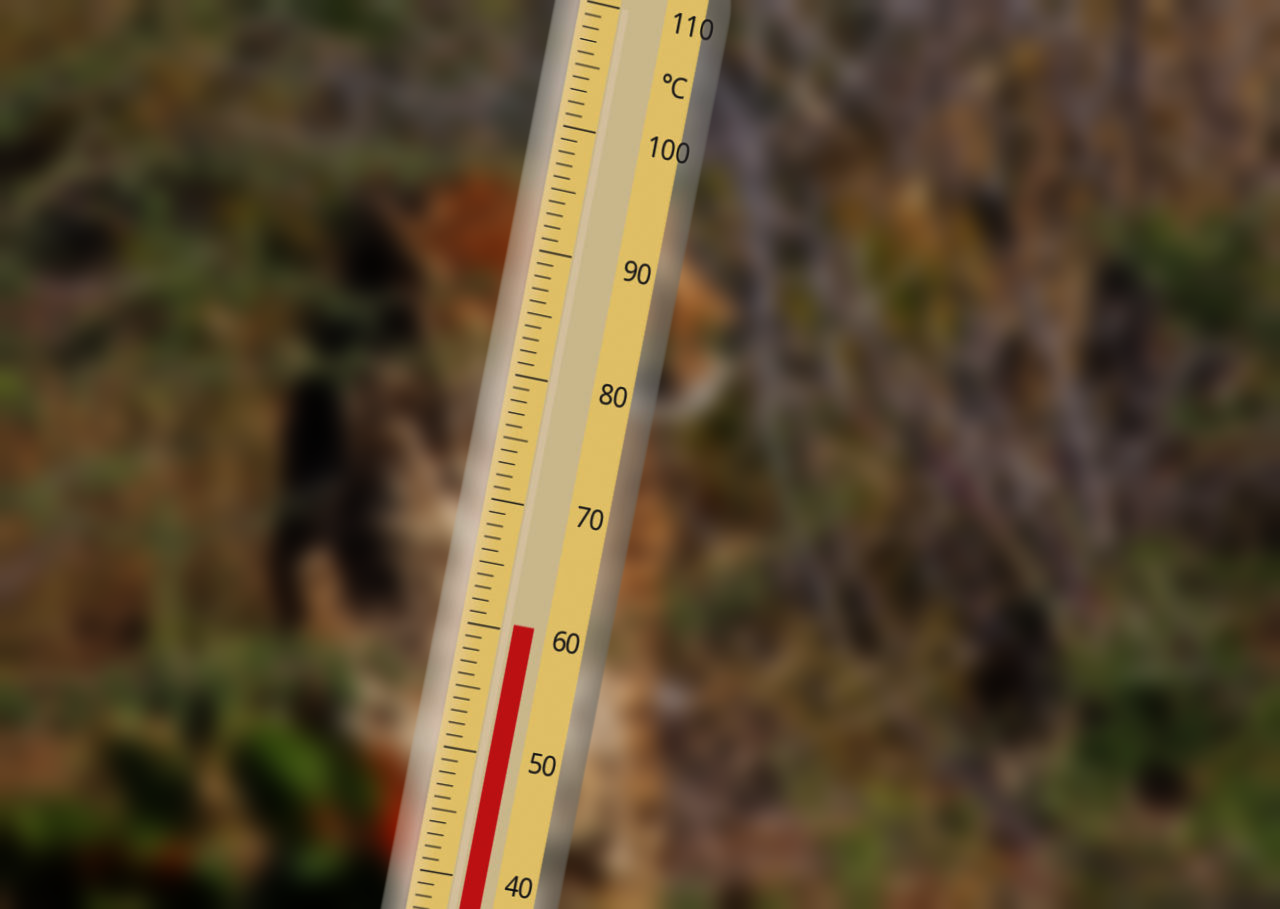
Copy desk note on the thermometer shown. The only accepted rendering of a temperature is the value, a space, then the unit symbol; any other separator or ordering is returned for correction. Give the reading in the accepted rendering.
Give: 60.5 °C
